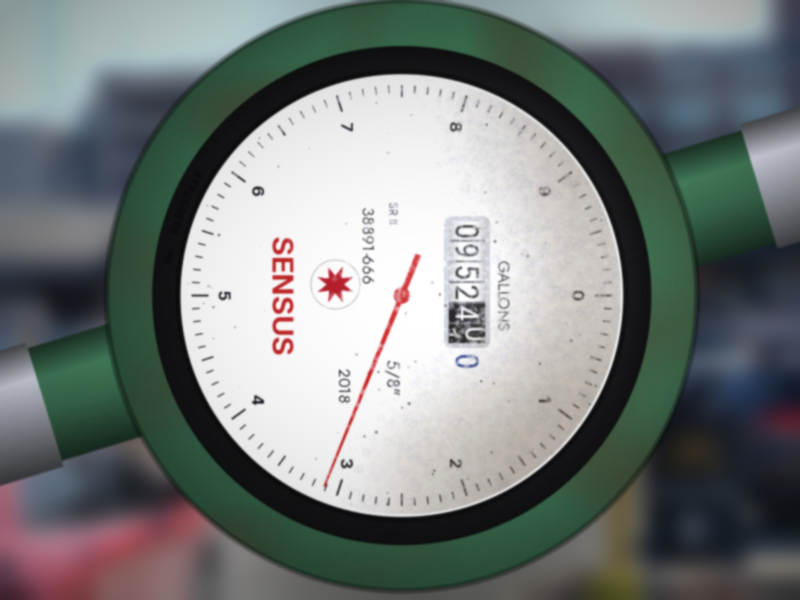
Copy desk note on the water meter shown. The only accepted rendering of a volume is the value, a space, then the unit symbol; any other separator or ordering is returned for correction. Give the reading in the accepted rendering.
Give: 952403.1 gal
